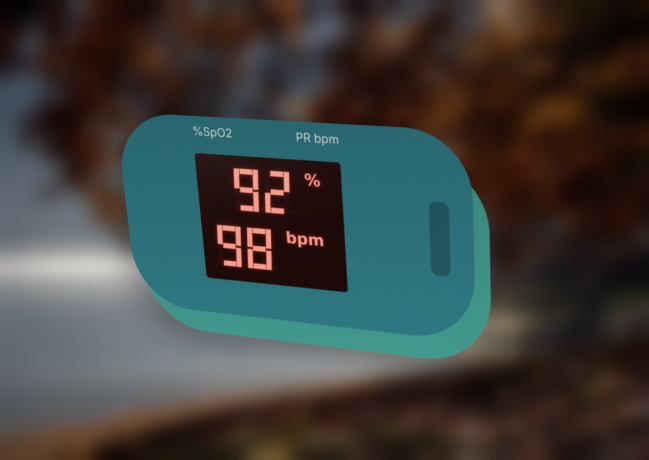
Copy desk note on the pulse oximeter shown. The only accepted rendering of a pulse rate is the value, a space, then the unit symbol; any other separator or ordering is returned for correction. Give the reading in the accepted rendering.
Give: 98 bpm
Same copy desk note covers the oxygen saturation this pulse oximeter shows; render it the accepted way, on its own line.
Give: 92 %
